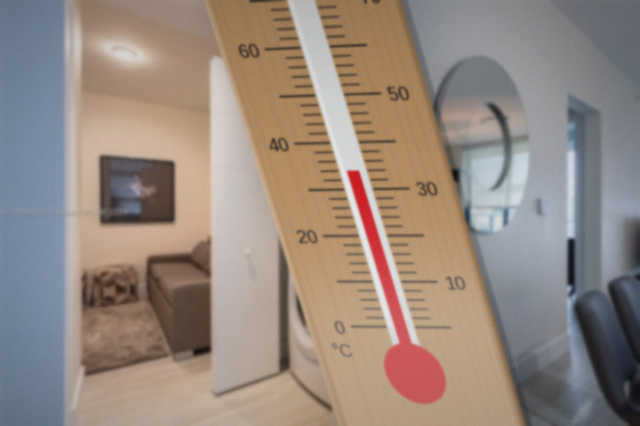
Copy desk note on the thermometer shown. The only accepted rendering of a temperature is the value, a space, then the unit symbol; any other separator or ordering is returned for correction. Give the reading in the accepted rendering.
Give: 34 °C
